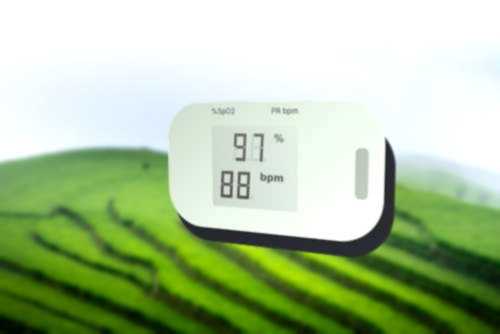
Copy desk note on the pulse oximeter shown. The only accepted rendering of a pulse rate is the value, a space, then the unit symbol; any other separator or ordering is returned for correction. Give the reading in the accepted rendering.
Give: 88 bpm
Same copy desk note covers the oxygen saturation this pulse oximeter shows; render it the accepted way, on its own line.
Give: 97 %
